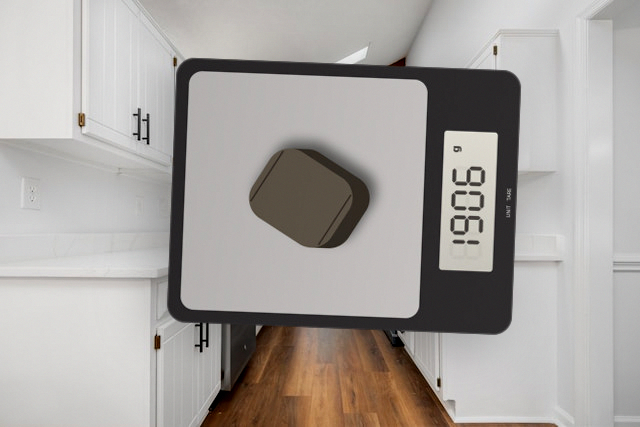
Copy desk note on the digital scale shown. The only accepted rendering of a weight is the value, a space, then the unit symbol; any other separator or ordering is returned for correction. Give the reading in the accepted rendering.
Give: 1906 g
